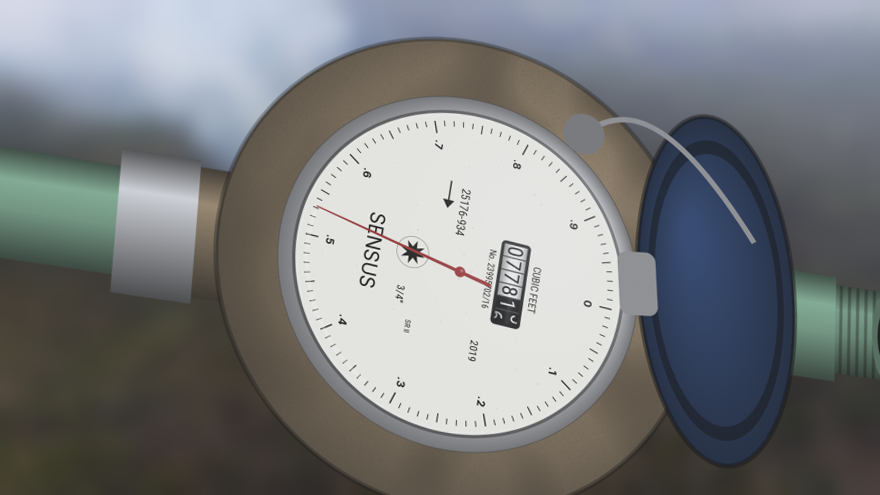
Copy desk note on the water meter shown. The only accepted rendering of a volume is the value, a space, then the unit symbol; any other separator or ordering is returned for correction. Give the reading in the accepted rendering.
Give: 77815.53 ft³
